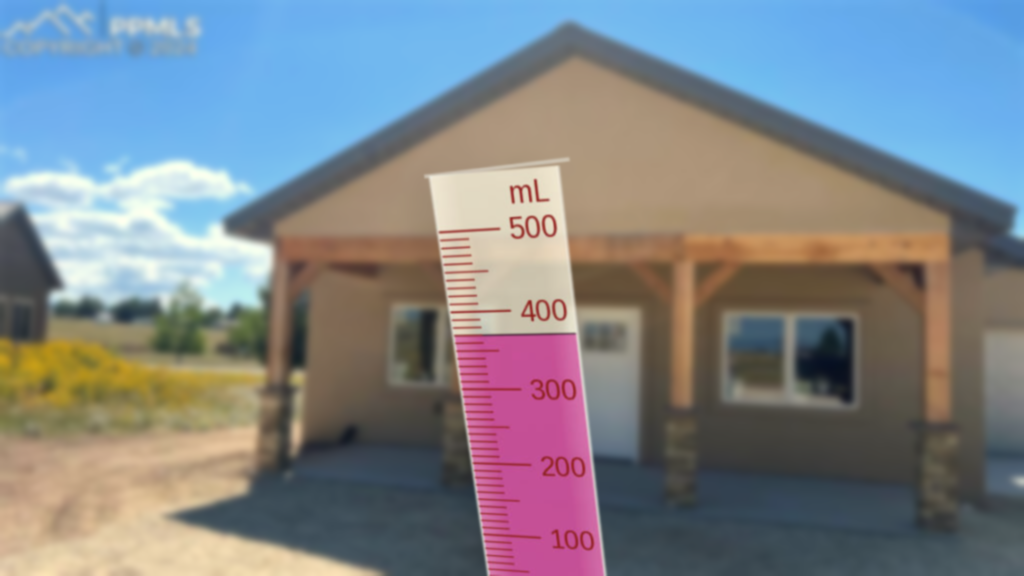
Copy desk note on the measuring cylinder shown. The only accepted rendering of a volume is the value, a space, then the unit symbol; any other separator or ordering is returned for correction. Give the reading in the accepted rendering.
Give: 370 mL
